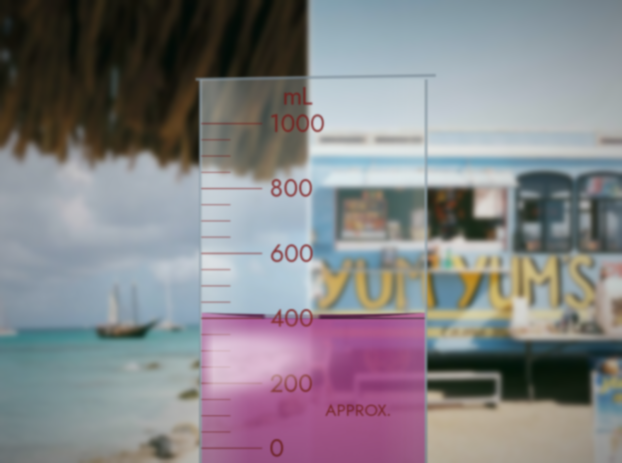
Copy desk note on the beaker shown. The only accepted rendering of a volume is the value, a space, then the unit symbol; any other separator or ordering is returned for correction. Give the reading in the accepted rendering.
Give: 400 mL
